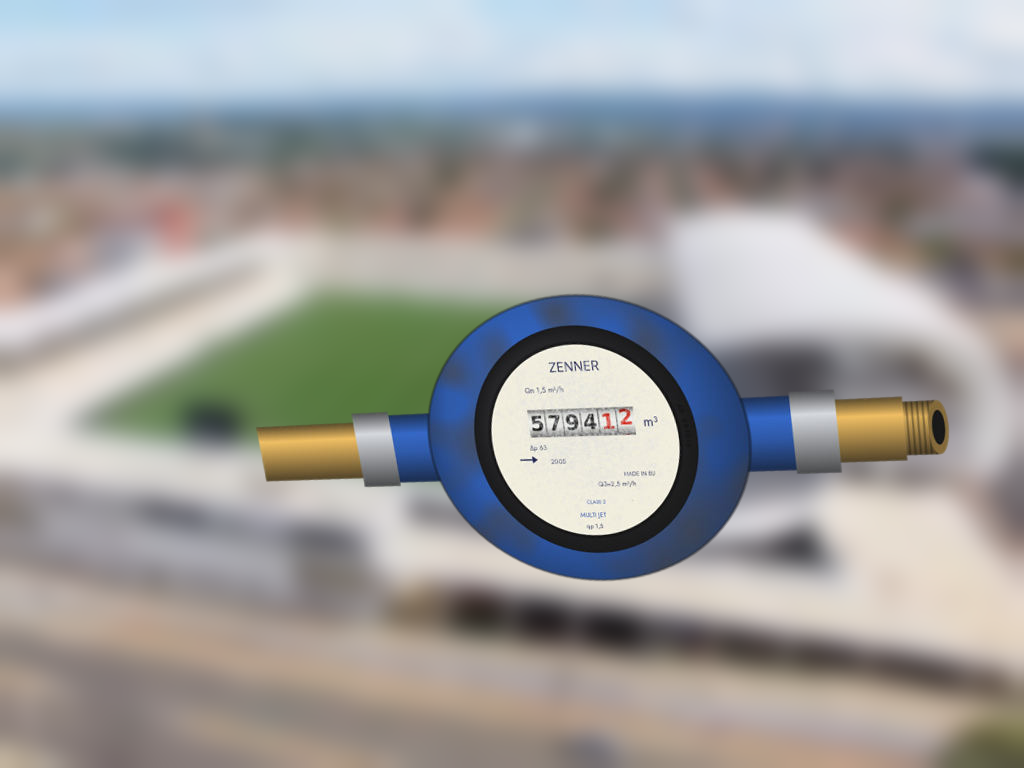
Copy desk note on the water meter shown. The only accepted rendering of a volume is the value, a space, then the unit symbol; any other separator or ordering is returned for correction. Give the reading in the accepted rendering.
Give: 5794.12 m³
